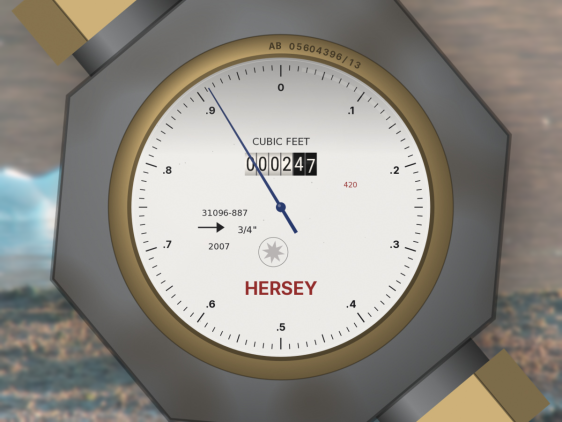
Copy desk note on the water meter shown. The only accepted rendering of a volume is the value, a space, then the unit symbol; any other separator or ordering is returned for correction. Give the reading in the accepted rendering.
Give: 246.91 ft³
